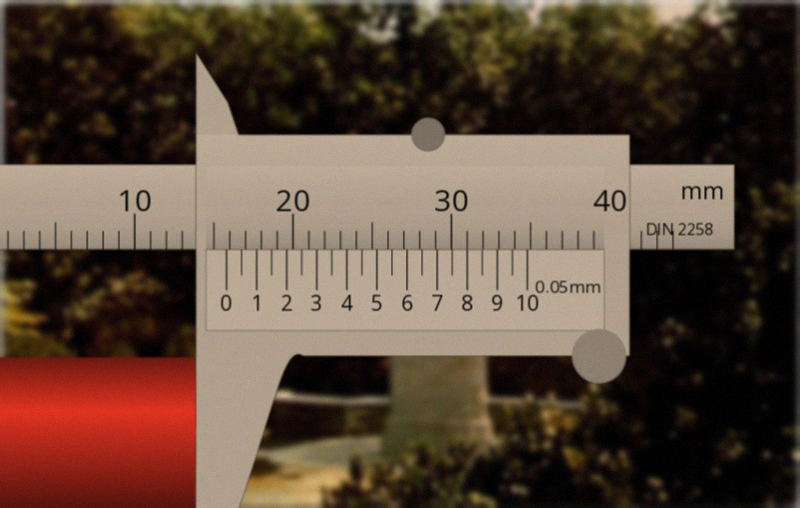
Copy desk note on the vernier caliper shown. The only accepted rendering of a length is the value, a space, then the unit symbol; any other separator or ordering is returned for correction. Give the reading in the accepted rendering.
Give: 15.8 mm
